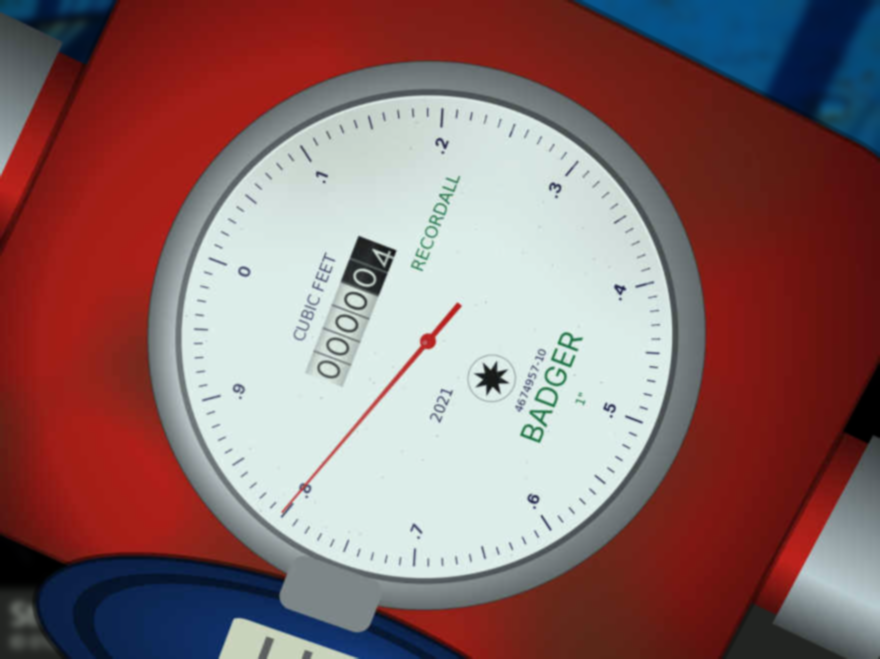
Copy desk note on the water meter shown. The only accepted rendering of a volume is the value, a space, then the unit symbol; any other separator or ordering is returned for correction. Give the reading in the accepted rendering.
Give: 3.80 ft³
